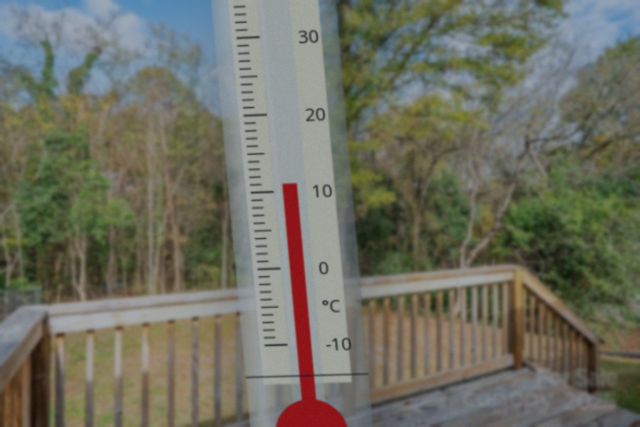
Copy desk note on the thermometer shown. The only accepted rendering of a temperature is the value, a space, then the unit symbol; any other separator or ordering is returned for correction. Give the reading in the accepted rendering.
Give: 11 °C
